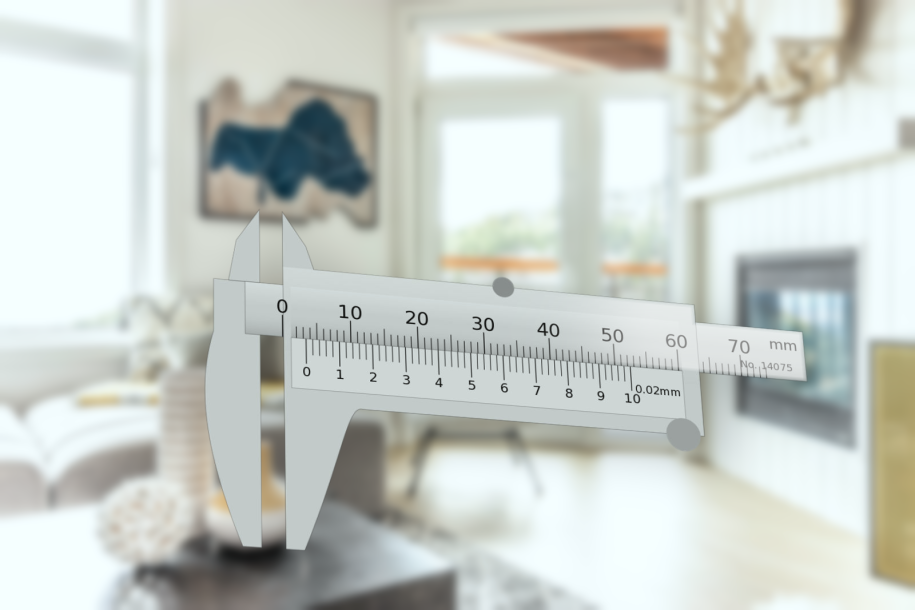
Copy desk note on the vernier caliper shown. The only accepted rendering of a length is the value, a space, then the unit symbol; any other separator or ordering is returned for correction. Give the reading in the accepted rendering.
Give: 3.4 mm
